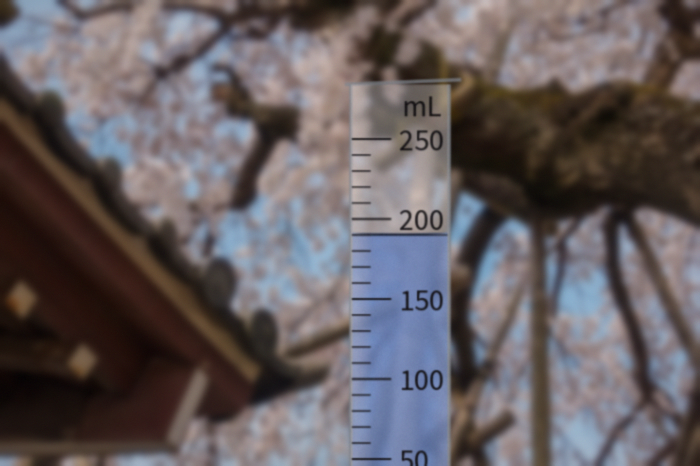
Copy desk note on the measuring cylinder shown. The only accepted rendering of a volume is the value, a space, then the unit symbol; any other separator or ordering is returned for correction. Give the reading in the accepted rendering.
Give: 190 mL
